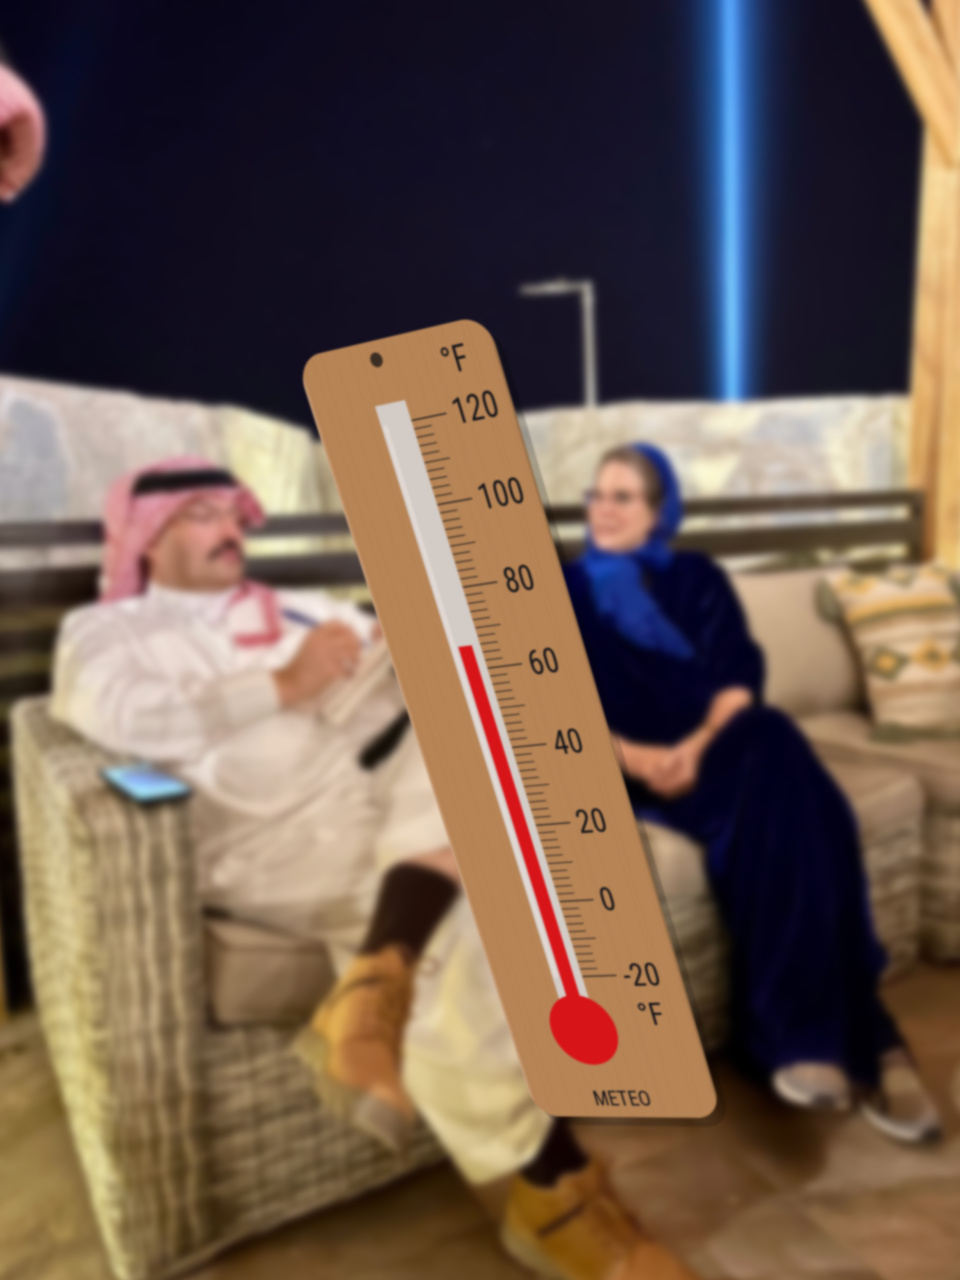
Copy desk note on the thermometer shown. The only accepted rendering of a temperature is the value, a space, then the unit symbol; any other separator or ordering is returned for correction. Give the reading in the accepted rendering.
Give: 66 °F
